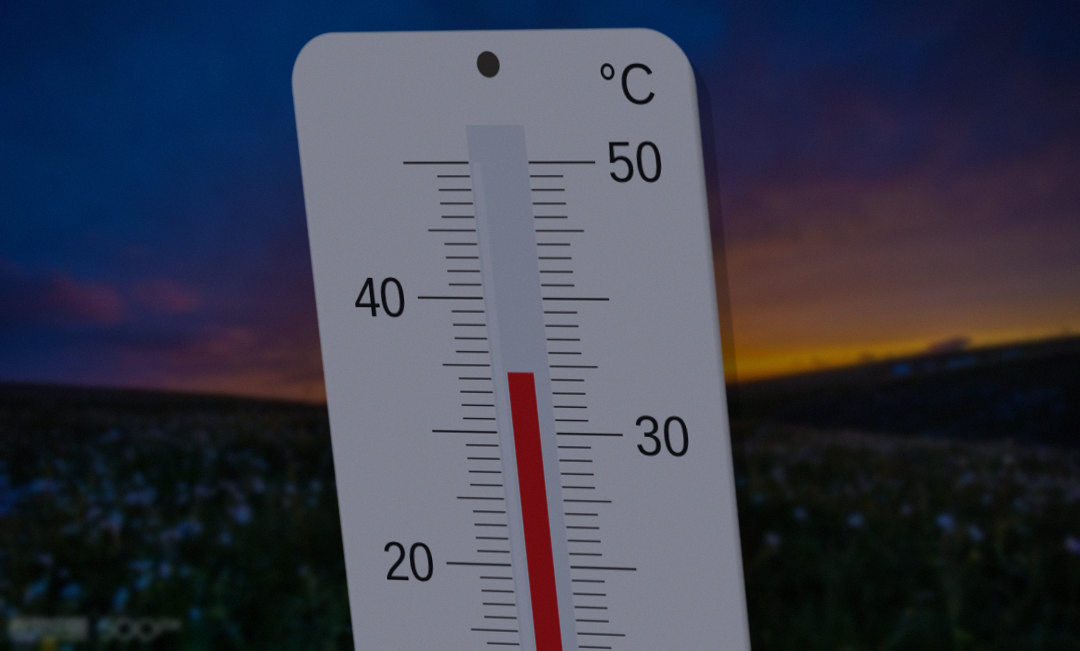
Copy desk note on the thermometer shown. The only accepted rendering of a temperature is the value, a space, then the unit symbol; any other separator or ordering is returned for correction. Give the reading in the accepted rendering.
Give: 34.5 °C
